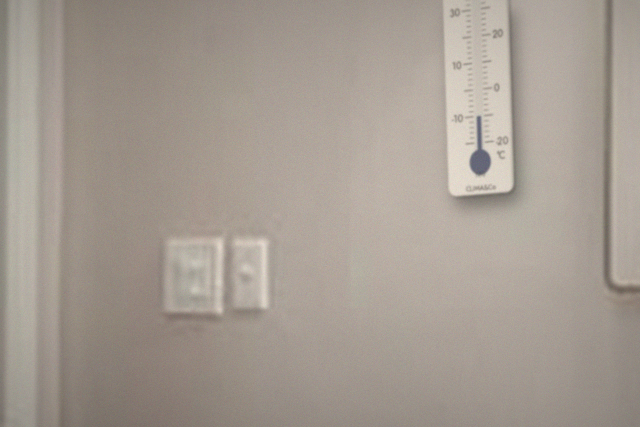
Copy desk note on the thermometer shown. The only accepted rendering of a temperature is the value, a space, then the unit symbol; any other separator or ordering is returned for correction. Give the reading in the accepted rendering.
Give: -10 °C
